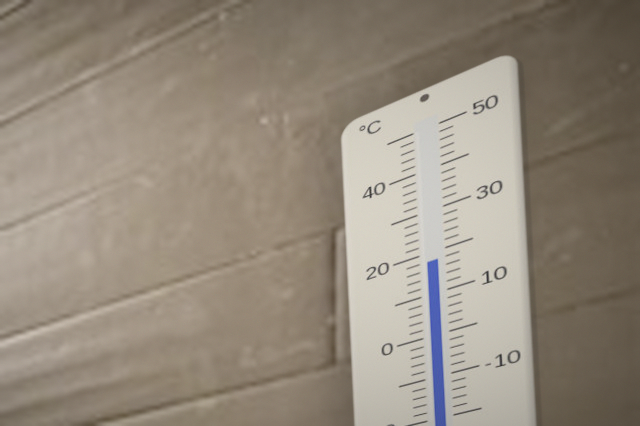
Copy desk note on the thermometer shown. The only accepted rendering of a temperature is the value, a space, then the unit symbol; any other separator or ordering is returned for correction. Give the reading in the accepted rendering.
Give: 18 °C
